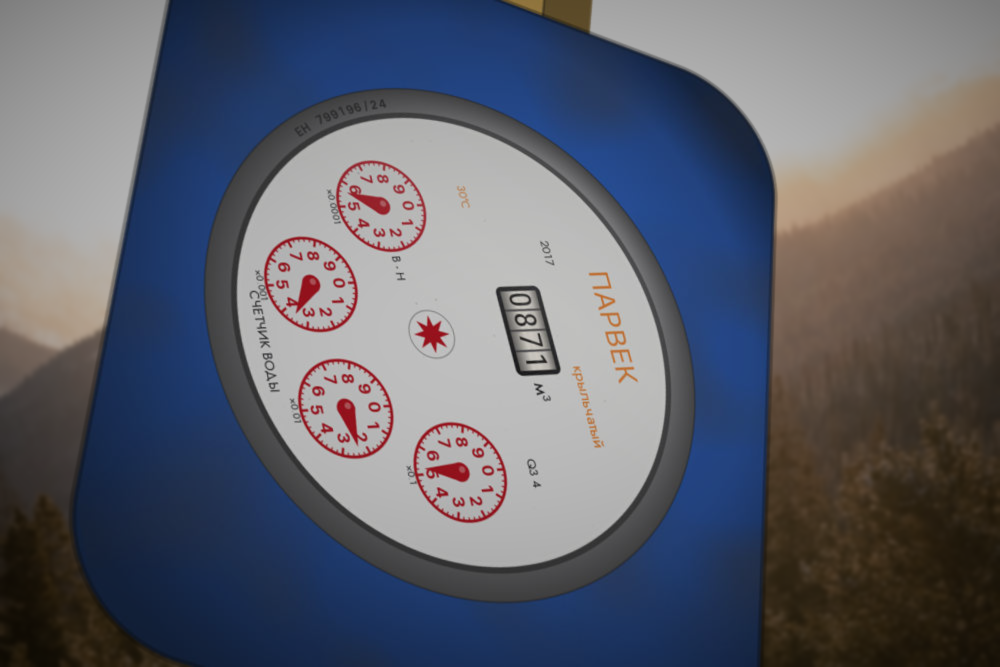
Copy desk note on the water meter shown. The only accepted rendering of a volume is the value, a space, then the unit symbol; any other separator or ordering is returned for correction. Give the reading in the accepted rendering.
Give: 871.5235 m³
